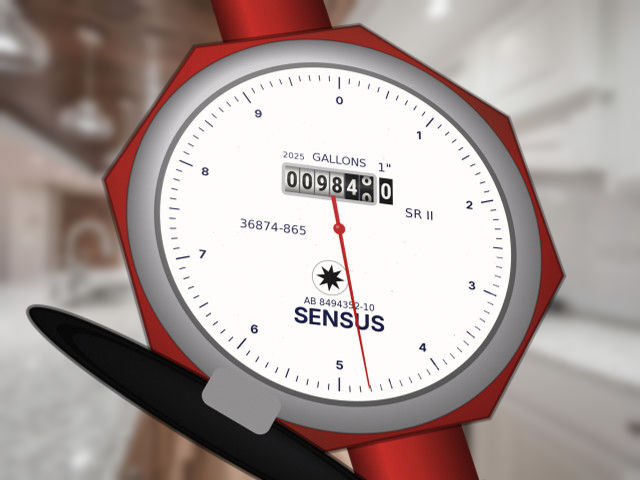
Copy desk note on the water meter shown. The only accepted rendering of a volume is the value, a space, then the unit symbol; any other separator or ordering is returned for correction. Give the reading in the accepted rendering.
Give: 98484.7 gal
